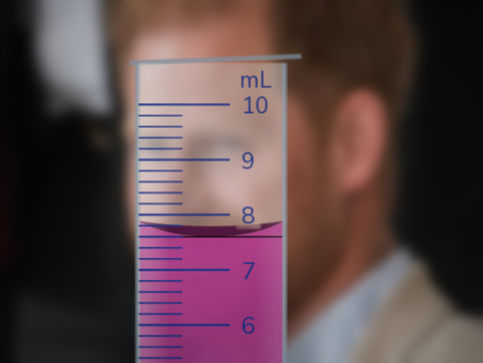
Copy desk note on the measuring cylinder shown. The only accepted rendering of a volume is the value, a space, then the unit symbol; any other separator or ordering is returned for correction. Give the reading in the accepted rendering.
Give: 7.6 mL
